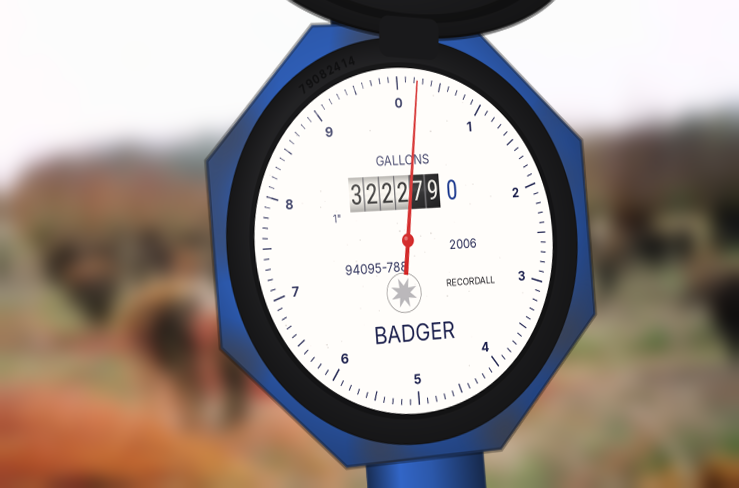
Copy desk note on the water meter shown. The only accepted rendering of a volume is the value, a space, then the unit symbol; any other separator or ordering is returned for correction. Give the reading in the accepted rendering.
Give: 3222790.2 gal
